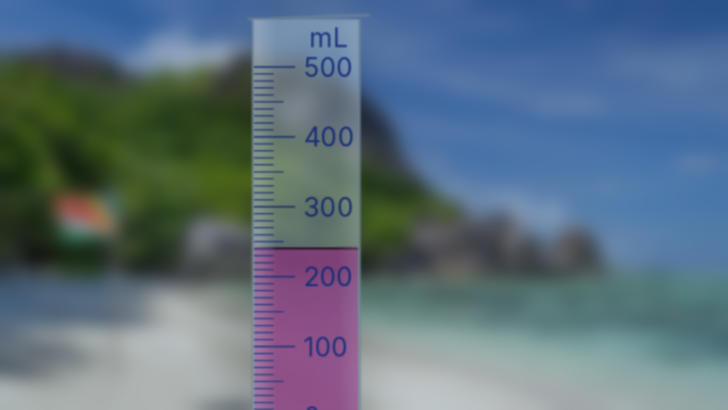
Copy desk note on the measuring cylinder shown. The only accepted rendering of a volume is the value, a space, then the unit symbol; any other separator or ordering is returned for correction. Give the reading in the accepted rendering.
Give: 240 mL
